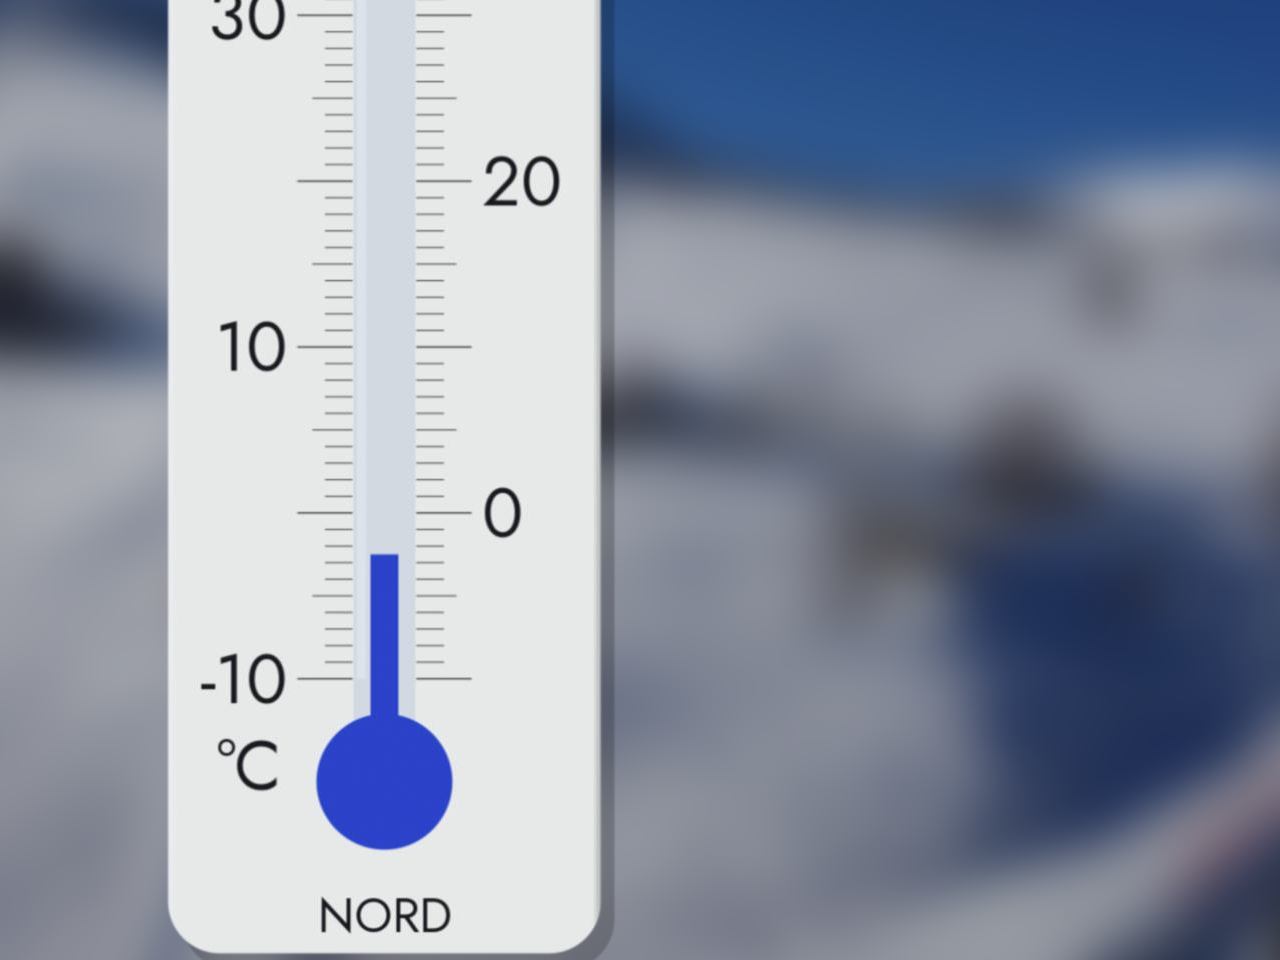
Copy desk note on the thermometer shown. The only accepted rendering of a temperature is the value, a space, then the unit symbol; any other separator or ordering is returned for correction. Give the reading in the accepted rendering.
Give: -2.5 °C
